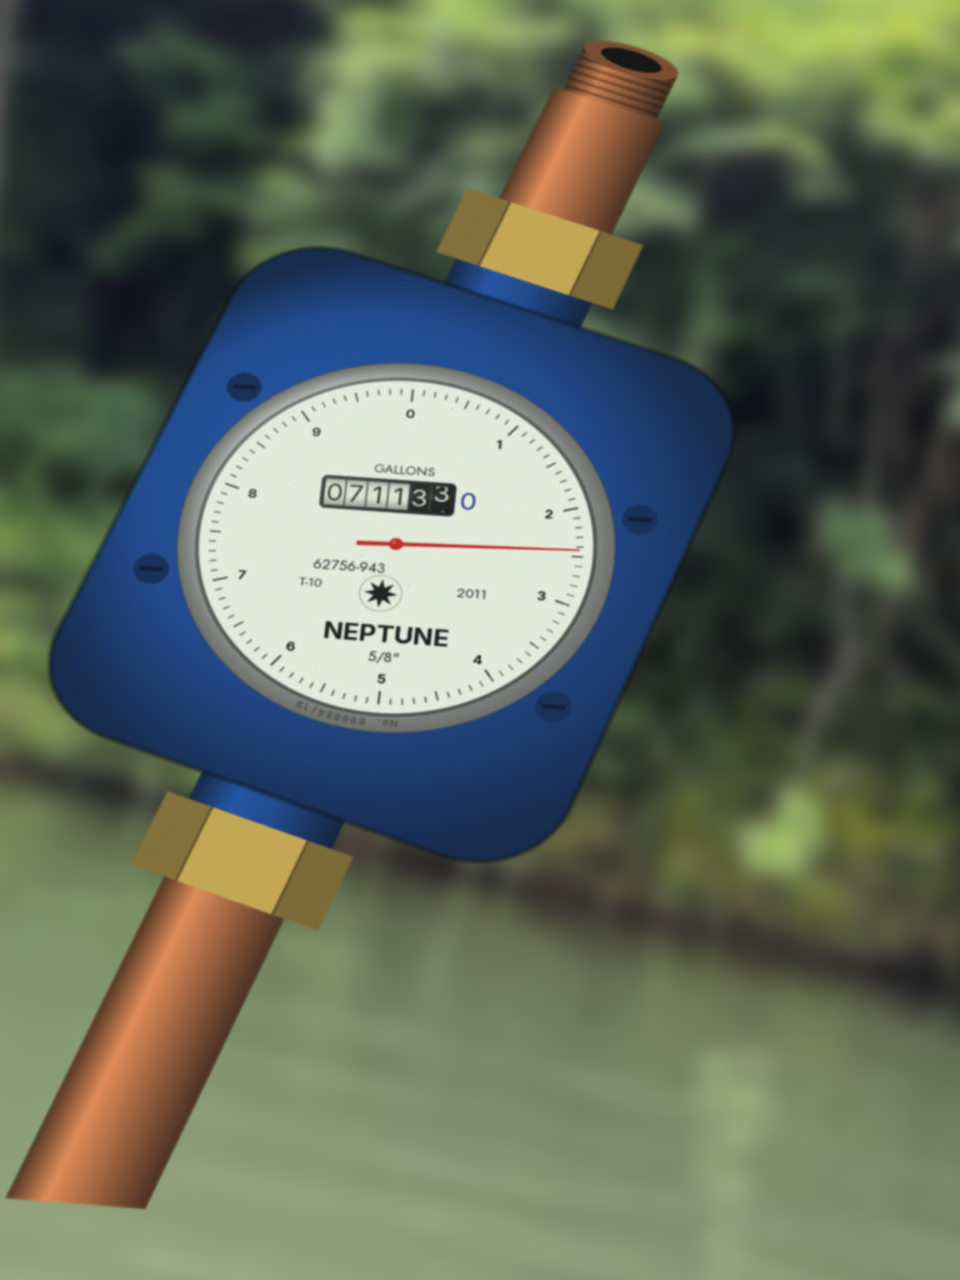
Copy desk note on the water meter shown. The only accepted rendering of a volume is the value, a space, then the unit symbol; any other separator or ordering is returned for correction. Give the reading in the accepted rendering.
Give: 711332.4 gal
